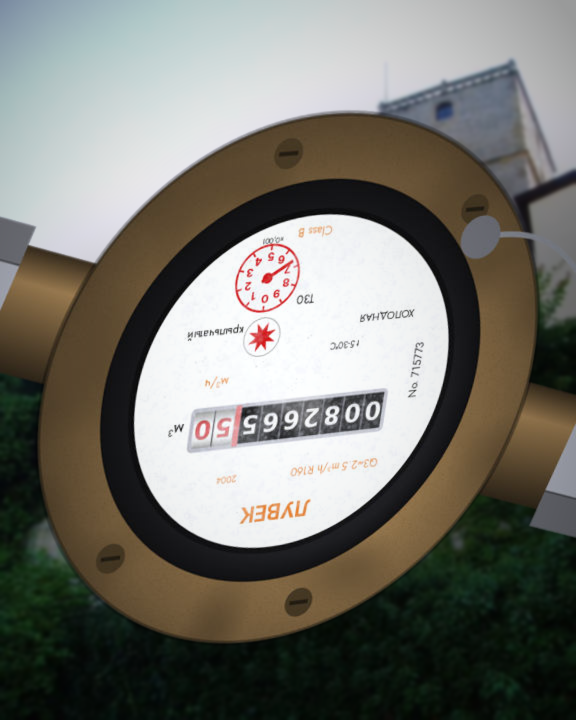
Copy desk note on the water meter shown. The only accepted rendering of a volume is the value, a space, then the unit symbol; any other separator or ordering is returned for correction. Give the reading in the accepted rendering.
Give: 82665.506 m³
